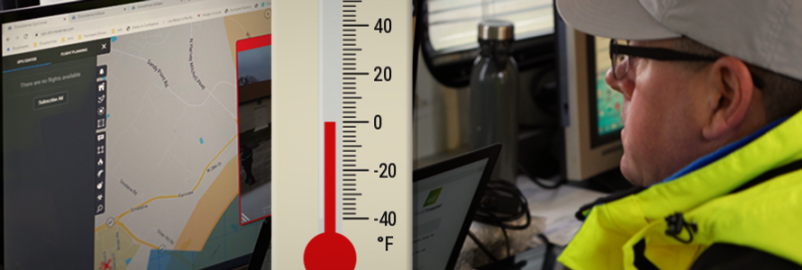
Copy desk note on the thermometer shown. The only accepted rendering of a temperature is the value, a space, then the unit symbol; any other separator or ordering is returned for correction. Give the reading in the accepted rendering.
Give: 0 °F
